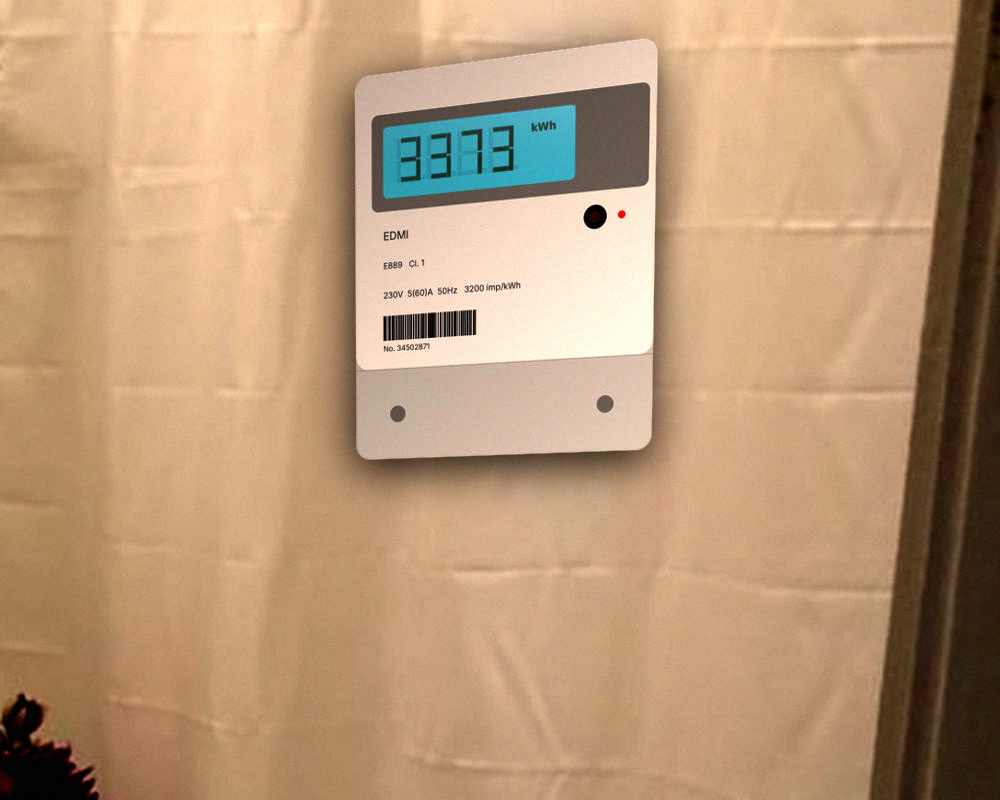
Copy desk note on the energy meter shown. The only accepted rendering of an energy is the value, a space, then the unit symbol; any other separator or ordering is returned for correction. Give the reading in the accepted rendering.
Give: 3373 kWh
